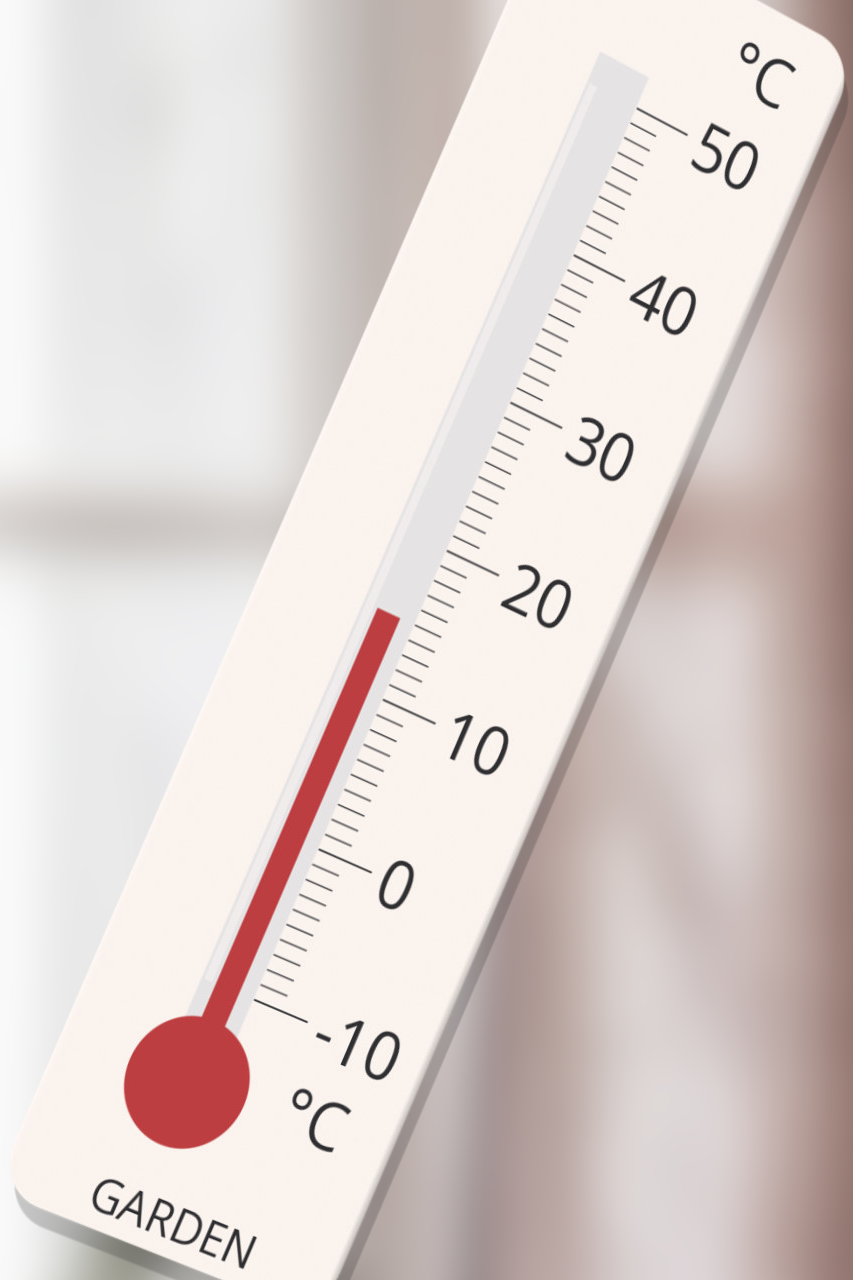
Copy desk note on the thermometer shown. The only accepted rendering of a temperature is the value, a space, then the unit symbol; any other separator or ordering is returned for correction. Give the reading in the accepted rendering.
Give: 15 °C
